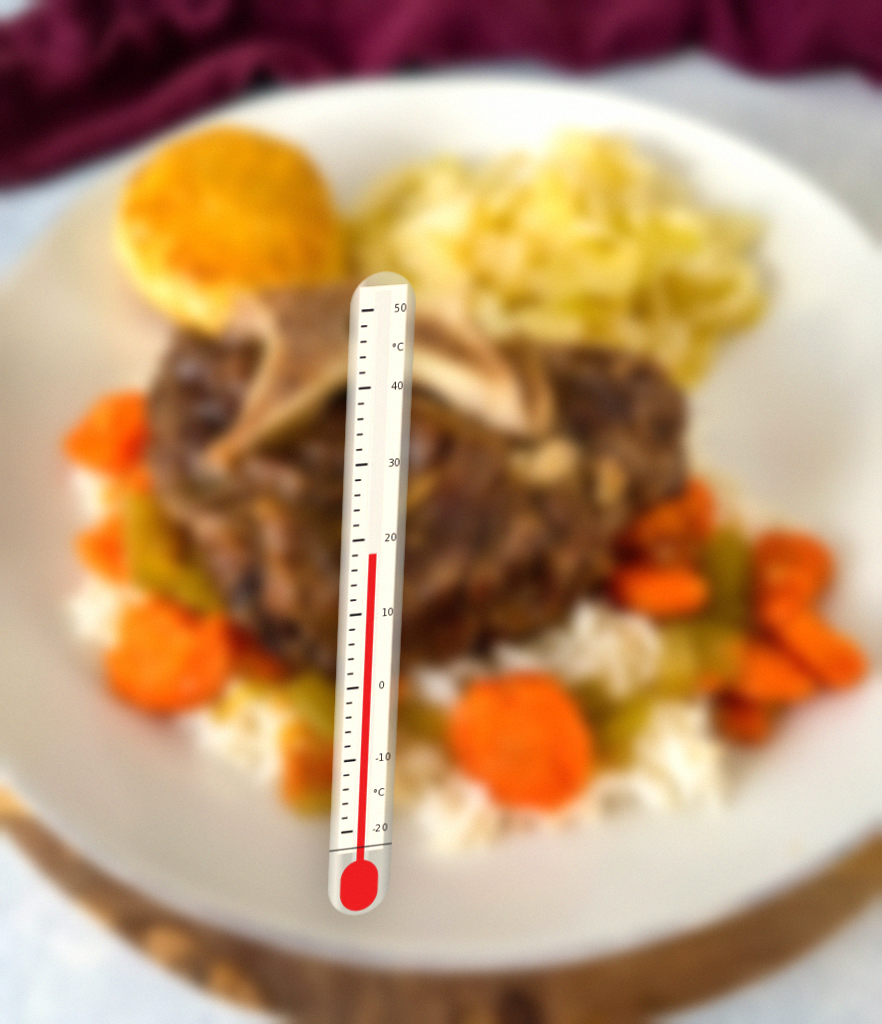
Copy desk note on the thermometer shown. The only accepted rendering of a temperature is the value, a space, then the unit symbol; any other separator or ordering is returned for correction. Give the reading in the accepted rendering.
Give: 18 °C
